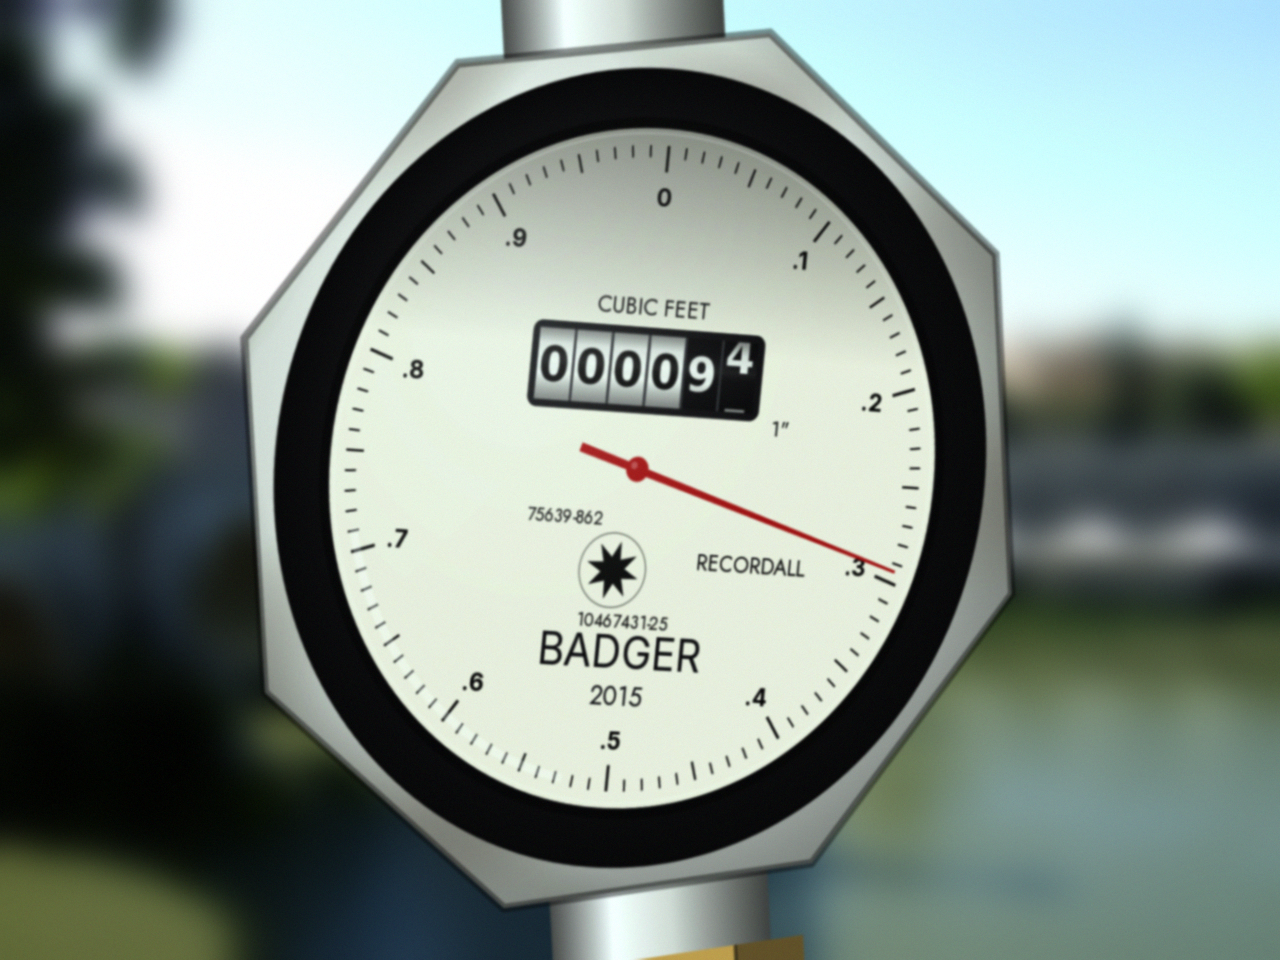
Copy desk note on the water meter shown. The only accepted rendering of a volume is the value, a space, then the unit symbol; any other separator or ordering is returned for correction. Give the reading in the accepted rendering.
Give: 94.29 ft³
